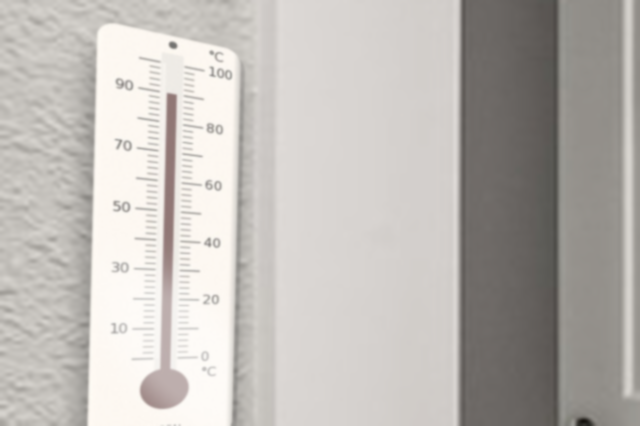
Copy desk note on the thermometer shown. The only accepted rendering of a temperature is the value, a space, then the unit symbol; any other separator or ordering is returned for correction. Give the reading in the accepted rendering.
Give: 90 °C
